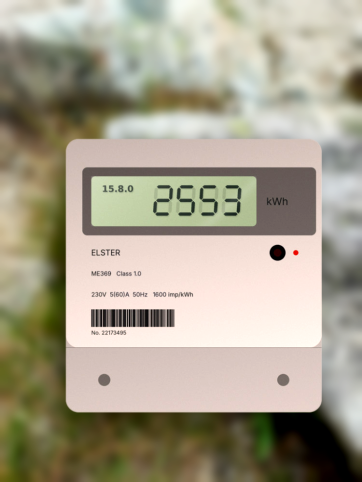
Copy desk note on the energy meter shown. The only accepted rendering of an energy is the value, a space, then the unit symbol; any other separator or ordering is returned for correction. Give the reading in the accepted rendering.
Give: 2553 kWh
